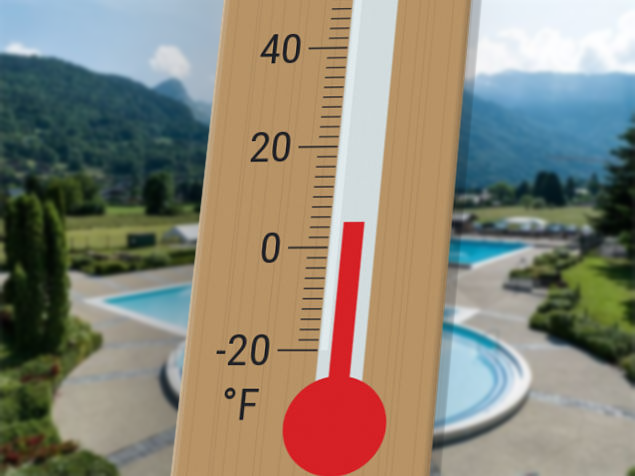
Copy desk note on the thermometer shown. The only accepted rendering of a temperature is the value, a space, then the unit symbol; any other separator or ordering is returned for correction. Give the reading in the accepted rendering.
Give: 5 °F
